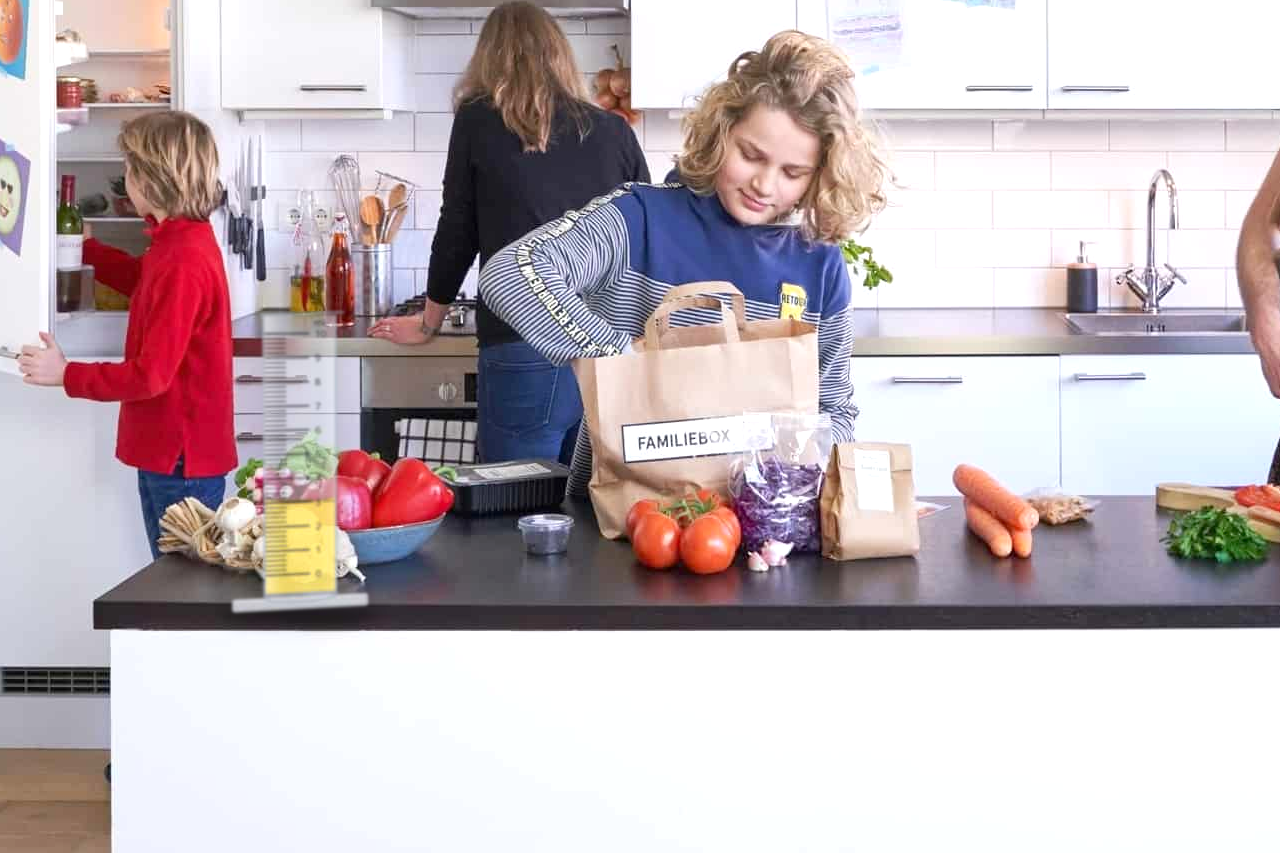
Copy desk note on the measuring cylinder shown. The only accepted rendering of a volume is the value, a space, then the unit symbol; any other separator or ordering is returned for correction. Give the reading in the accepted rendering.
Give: 3 mL
